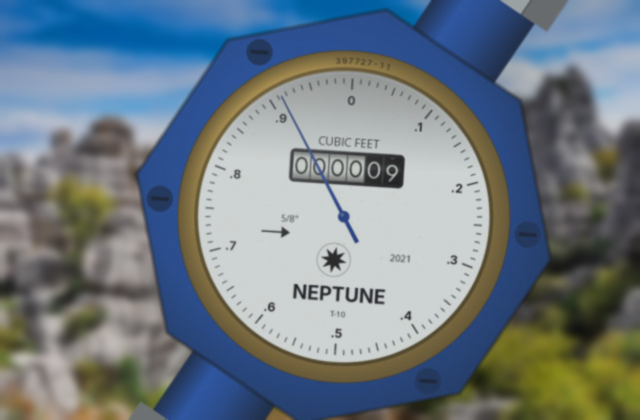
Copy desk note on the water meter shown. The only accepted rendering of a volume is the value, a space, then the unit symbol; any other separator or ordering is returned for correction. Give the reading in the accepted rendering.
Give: 8.91 ft³
